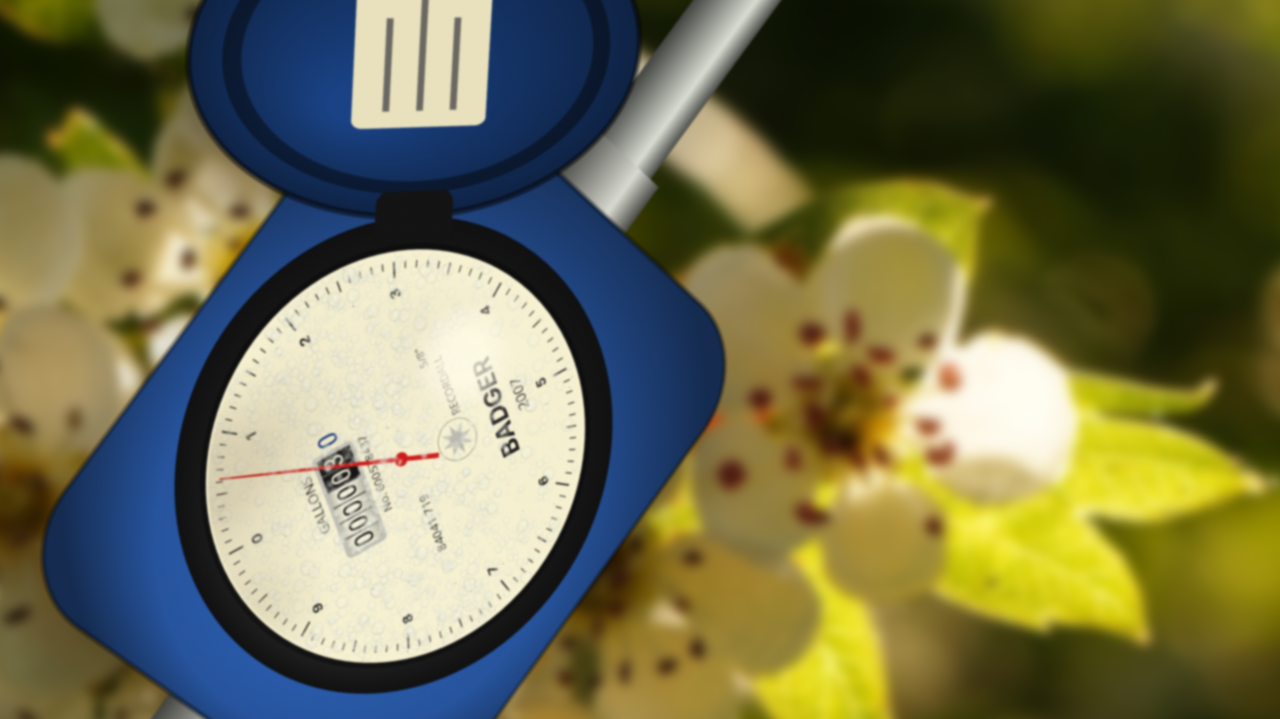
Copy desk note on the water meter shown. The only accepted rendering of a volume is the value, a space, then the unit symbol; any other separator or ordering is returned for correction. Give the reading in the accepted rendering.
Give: 30.6 gal
